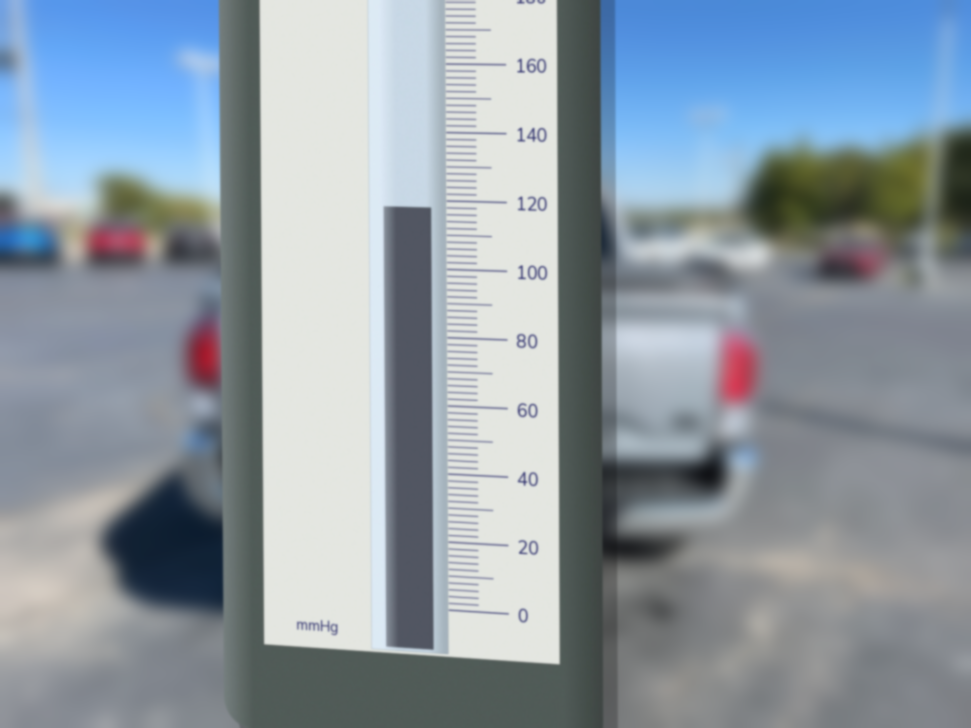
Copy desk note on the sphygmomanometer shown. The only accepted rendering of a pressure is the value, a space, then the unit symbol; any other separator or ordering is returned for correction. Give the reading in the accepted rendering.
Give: 118 mmHg
